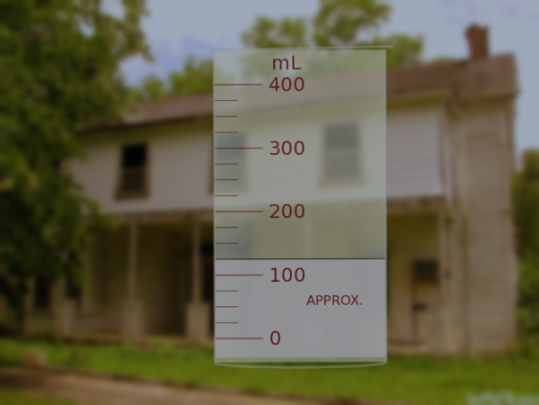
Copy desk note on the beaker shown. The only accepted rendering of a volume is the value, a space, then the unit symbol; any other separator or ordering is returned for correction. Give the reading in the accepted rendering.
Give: 125 mL
